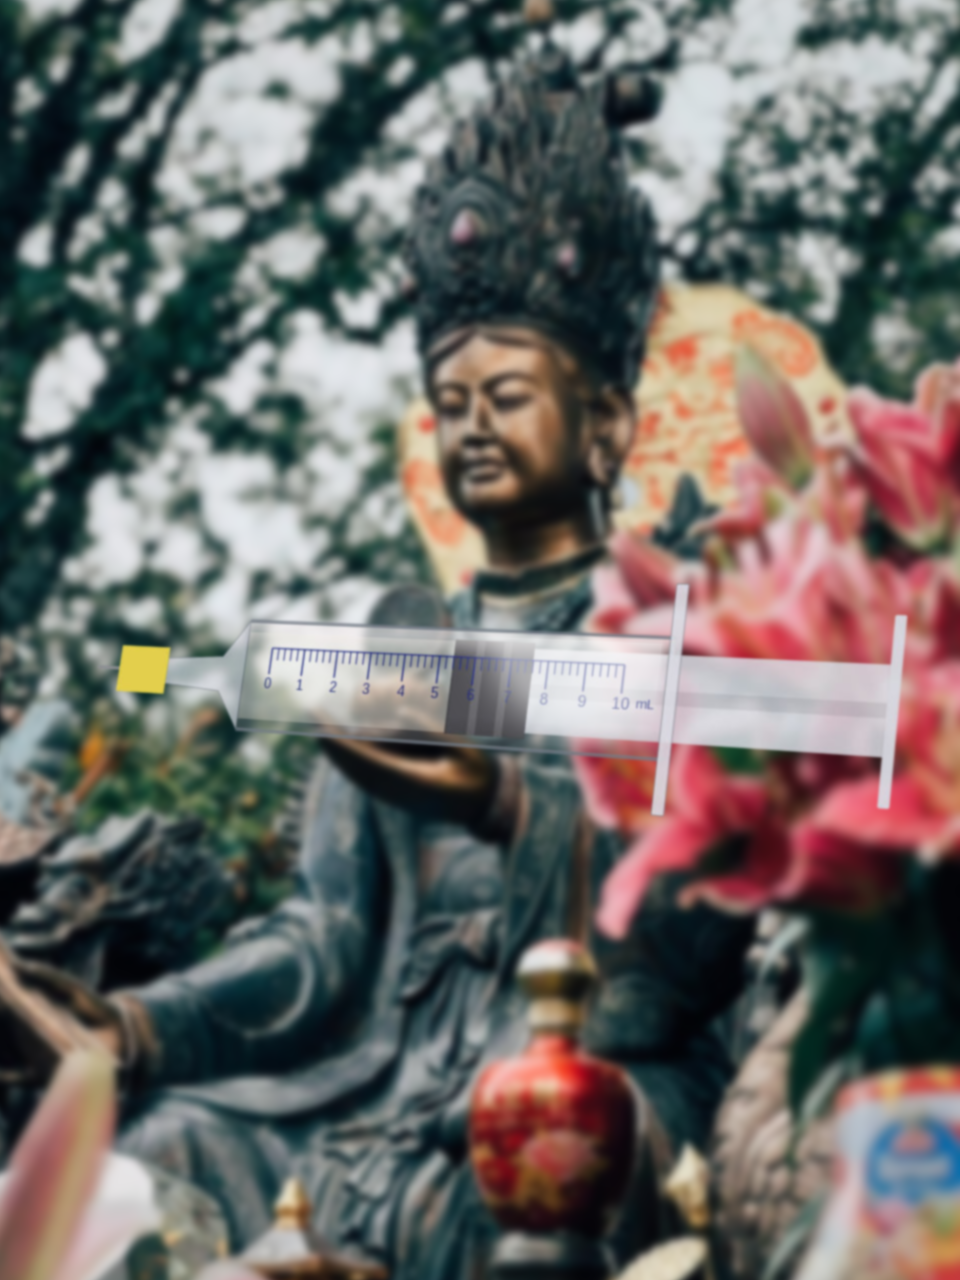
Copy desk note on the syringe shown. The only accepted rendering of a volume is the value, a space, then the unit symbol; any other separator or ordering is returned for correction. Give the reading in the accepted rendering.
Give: 5.4 mL
